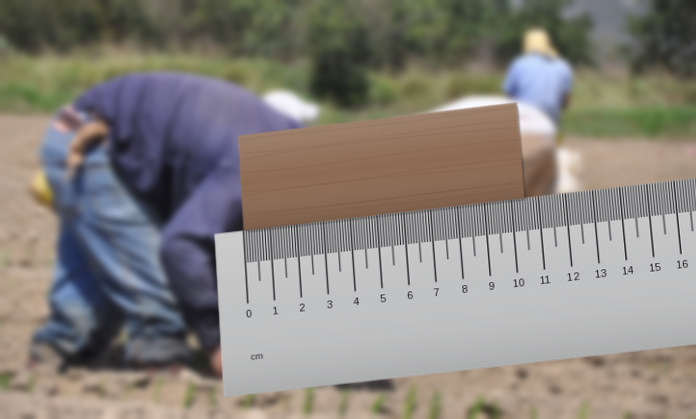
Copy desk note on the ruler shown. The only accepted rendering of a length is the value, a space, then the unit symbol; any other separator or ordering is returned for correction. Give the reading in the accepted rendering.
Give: 10.5 cm
